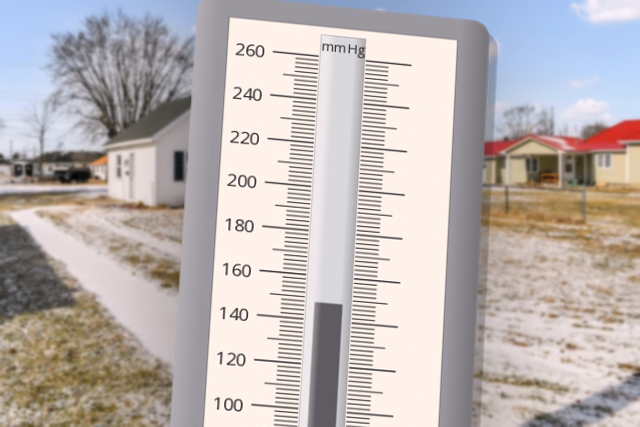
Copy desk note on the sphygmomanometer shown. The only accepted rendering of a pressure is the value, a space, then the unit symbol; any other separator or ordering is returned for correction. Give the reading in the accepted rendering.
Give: 148 mmHg
